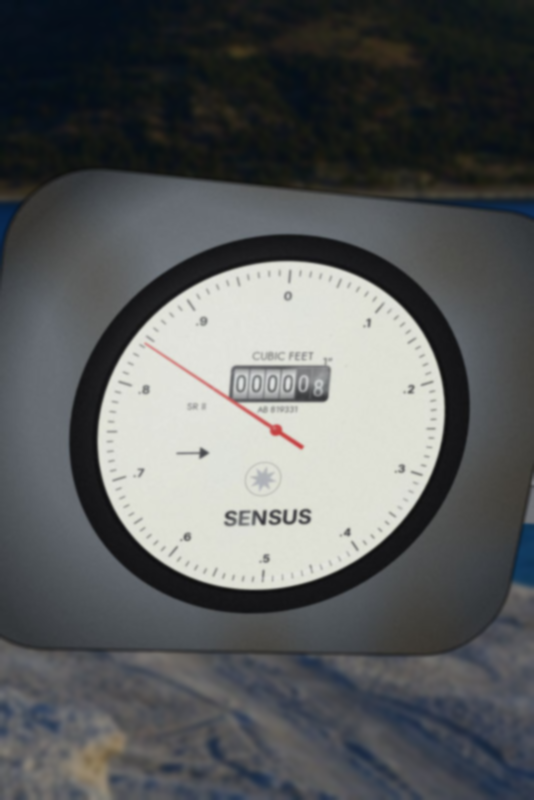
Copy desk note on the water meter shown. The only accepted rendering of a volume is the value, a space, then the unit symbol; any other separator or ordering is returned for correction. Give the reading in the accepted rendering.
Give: 7.84 ft³
